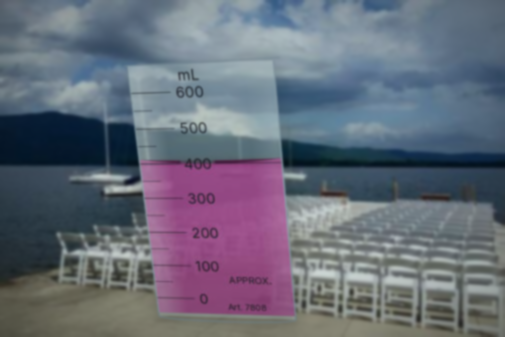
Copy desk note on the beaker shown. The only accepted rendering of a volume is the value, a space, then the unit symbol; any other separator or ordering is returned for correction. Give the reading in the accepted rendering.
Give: 400 mL
